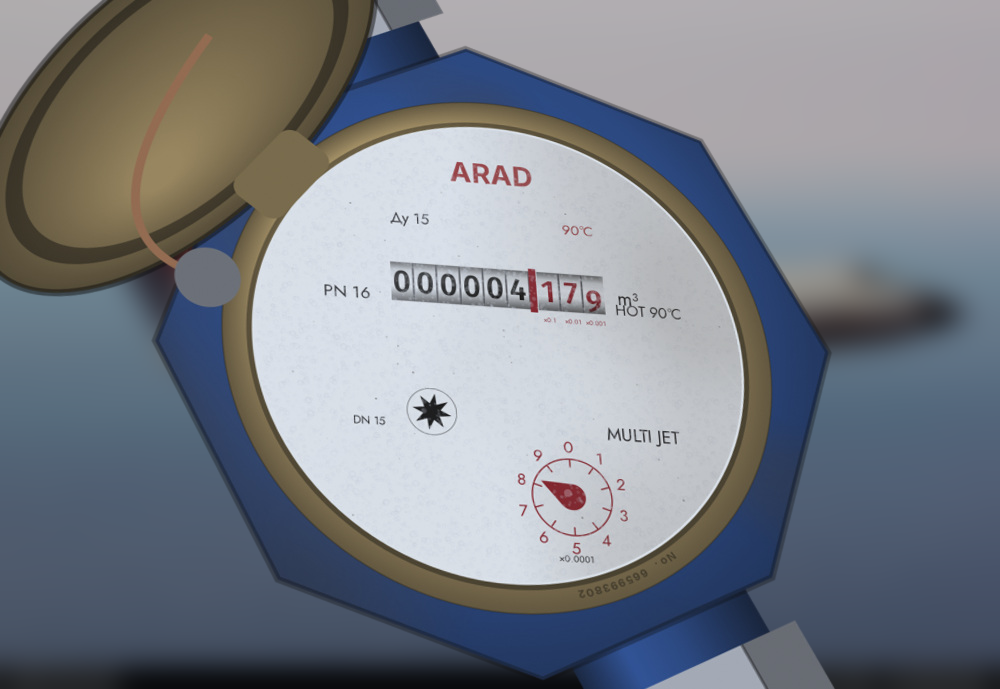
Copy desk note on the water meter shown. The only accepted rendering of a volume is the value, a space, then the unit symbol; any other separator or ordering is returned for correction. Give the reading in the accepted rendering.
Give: 4.1788 m³
